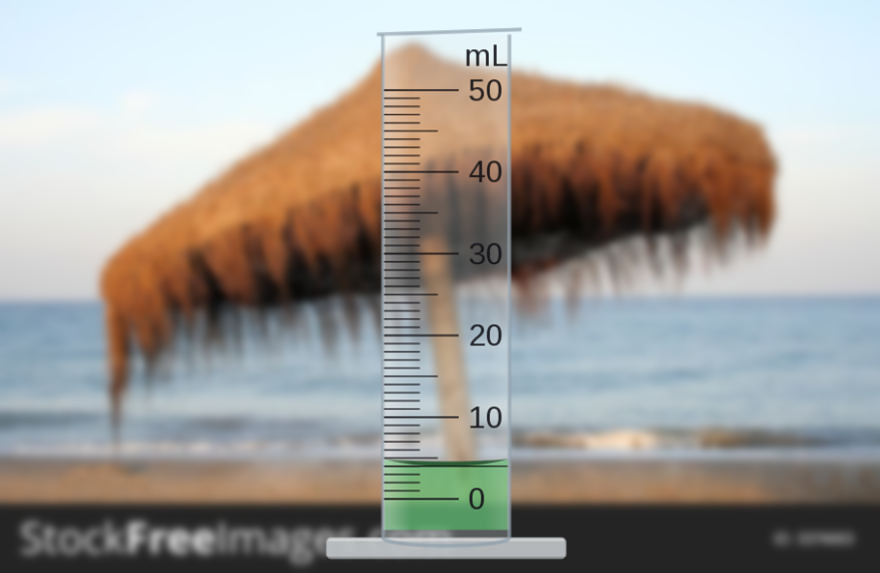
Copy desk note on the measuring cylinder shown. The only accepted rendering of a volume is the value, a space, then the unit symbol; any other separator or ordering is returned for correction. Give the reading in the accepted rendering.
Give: 4 mL
